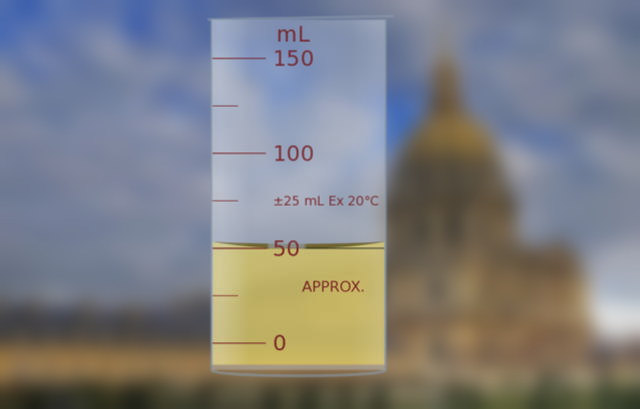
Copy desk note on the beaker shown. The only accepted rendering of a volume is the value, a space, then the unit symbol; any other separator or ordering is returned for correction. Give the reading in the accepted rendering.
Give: 50 mL
